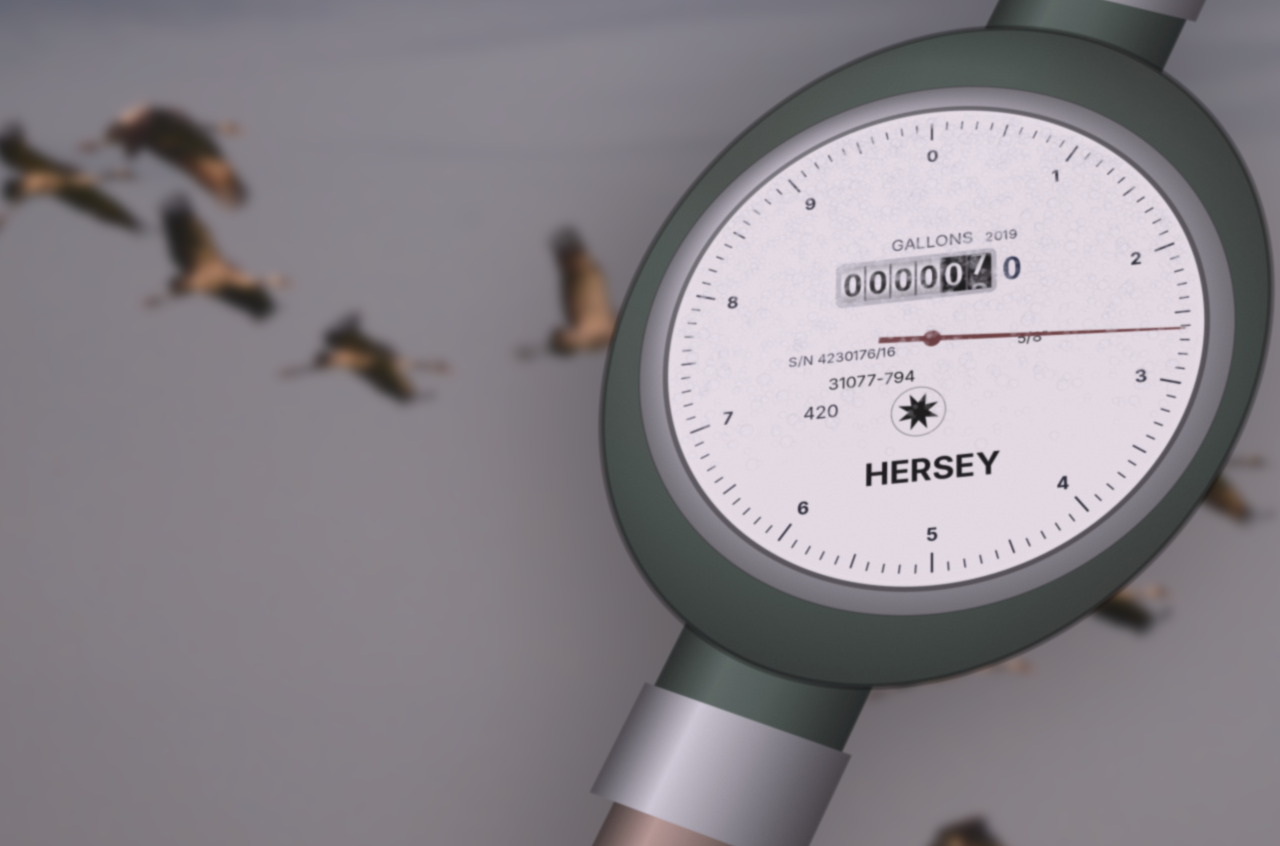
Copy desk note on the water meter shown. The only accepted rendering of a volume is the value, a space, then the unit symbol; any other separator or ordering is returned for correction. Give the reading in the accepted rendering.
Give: 72.6 gal
